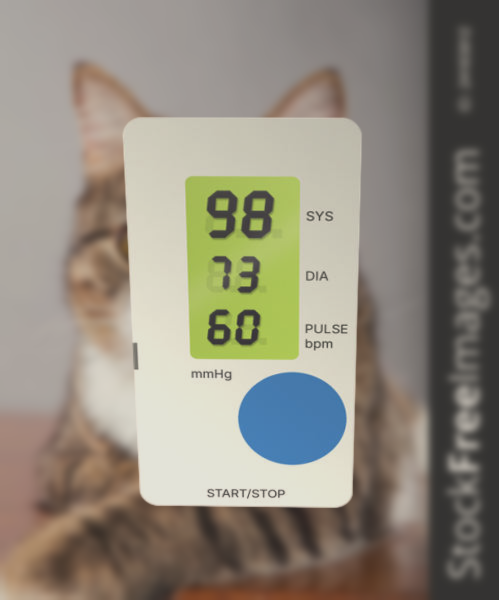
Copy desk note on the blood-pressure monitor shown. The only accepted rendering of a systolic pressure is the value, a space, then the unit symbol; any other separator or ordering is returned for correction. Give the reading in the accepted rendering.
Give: 98 mmHg
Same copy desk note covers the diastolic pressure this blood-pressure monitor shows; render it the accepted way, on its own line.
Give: 73 mmHg
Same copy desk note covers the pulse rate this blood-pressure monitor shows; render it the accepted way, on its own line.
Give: 60 bpm
